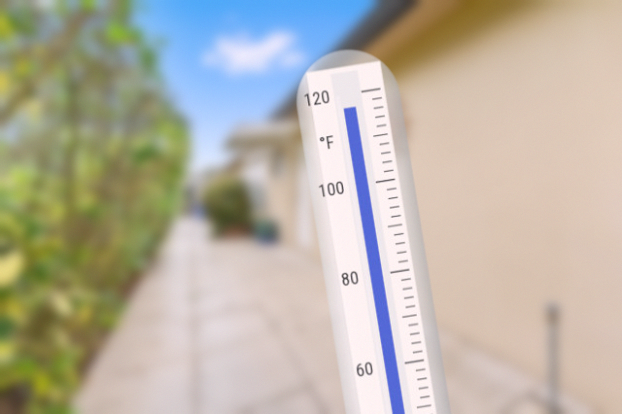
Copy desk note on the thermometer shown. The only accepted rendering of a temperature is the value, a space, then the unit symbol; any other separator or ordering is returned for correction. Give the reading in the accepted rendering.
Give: 117 °F
